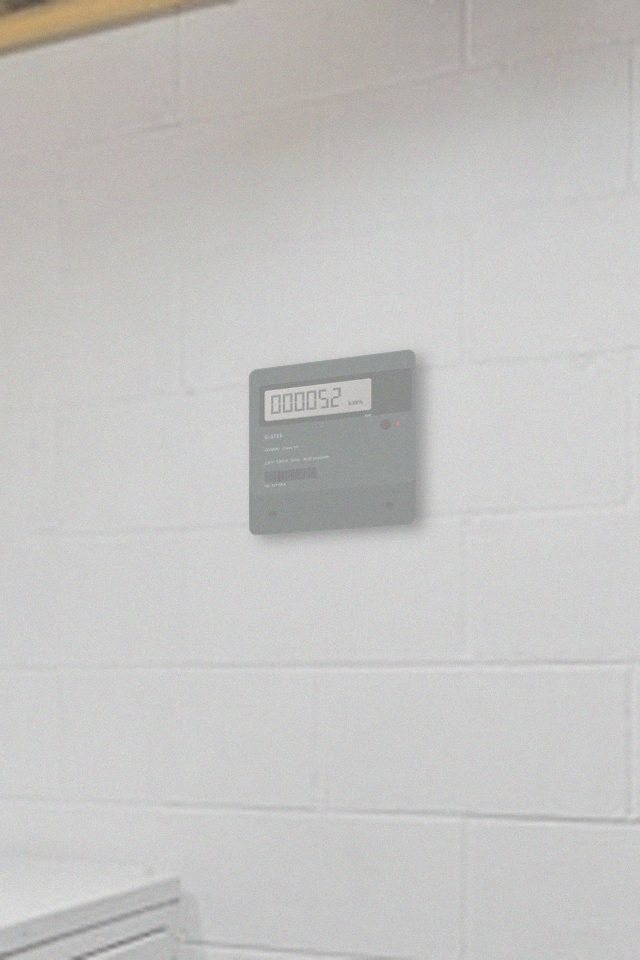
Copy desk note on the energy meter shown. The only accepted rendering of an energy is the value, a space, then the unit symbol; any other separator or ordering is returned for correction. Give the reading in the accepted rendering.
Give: 52 kWh
